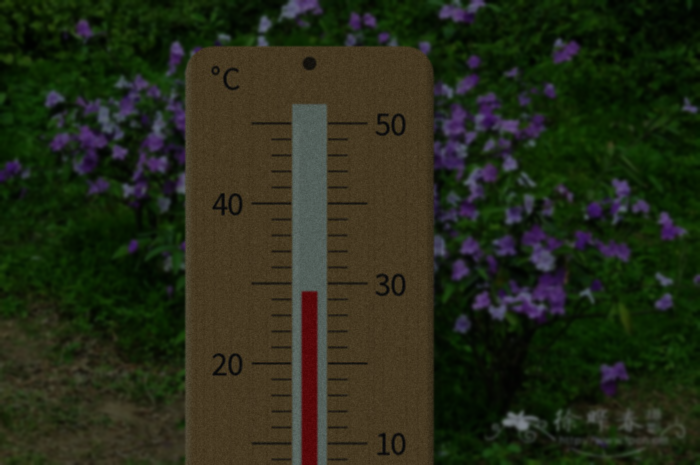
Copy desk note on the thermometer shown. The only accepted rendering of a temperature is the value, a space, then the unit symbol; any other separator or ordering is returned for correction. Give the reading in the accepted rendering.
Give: 29 °C
